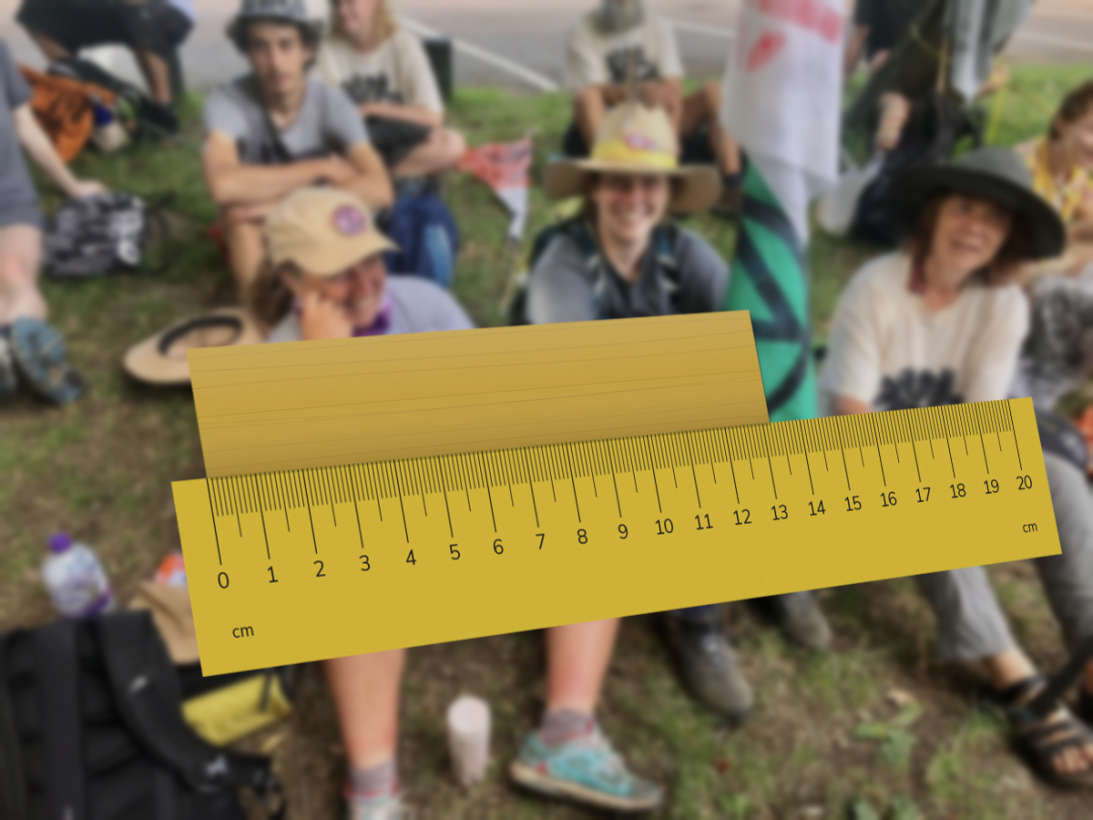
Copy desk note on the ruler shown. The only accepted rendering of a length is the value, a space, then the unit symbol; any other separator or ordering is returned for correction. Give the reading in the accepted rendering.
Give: 13.2 cm
